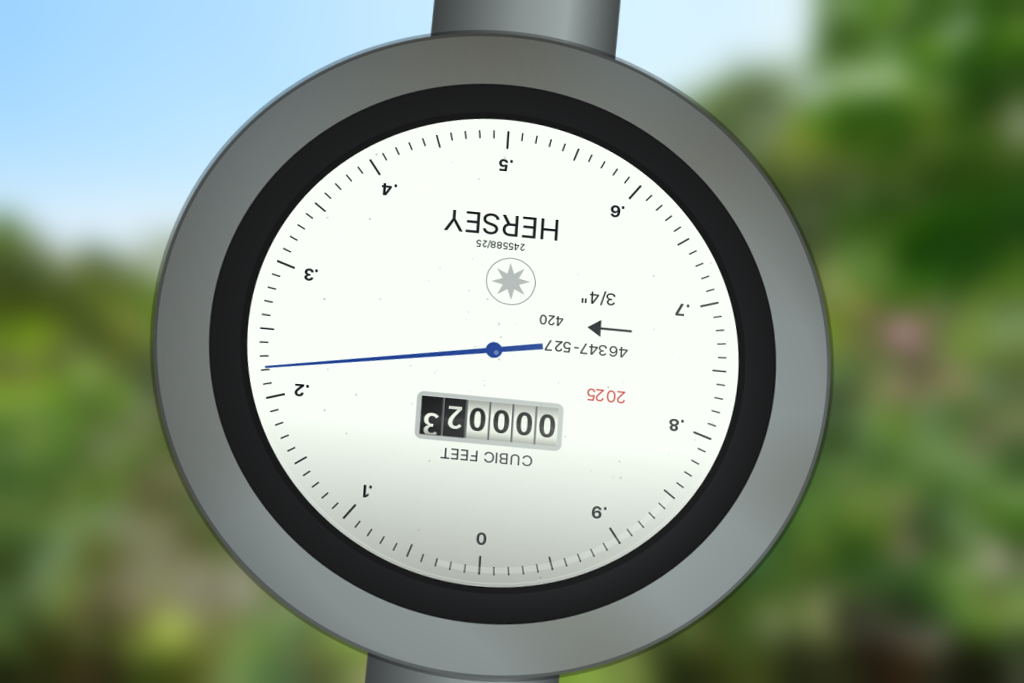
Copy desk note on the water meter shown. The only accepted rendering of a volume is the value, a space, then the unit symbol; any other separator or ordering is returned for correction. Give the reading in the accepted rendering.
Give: 23.22 ft³
